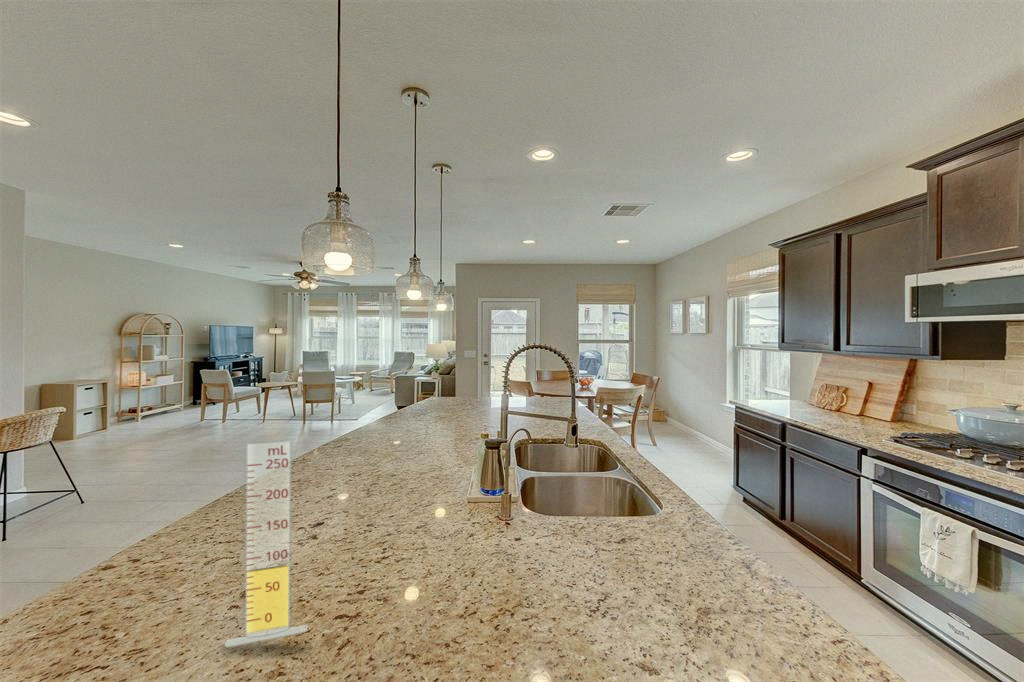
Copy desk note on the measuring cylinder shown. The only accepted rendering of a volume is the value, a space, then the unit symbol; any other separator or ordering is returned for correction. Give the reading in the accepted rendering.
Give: 80 mL
